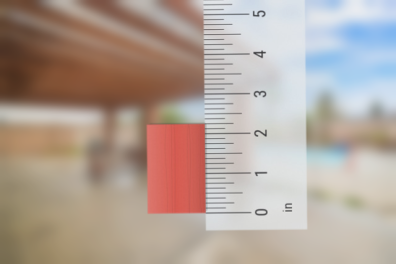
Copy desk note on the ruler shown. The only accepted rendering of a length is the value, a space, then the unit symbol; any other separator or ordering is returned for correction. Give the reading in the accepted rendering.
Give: 2.25 in
